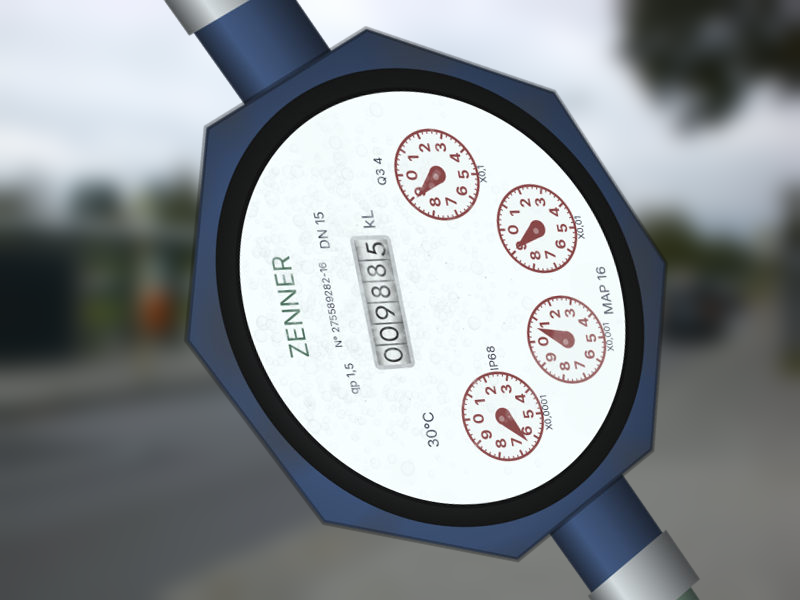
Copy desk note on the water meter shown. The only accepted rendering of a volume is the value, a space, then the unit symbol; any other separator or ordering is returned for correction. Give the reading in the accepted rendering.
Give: 9884.8906 kL
